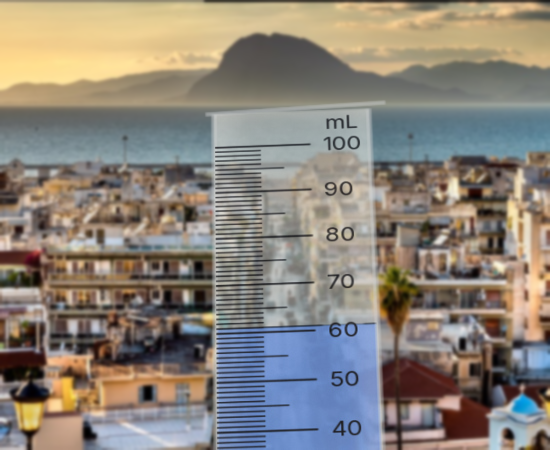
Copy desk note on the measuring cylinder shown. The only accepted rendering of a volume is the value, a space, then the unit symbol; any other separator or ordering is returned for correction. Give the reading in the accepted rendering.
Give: 61 mL
